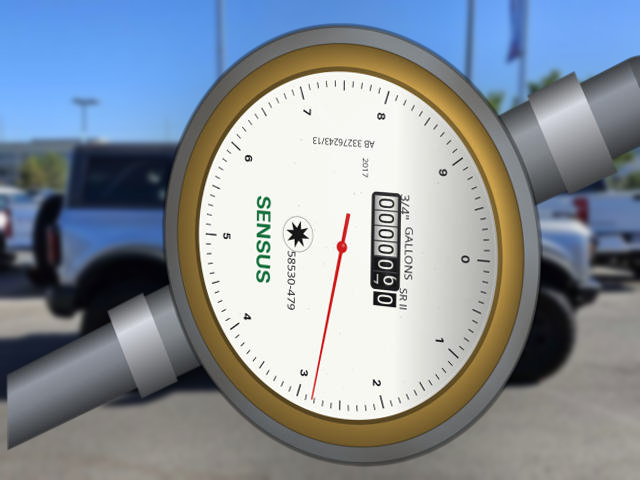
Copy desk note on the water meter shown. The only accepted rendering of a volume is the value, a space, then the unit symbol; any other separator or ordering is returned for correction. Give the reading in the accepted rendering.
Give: 62.8 gal
